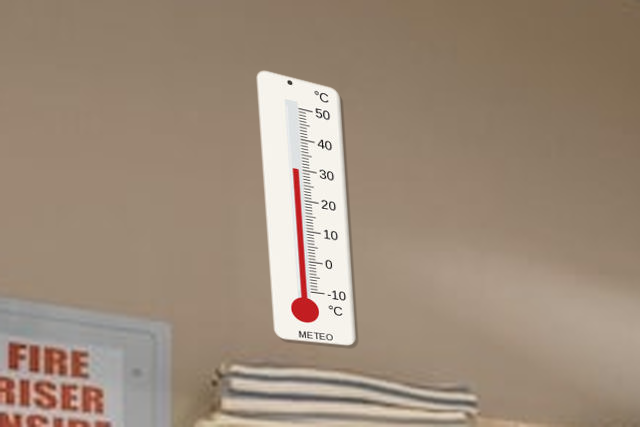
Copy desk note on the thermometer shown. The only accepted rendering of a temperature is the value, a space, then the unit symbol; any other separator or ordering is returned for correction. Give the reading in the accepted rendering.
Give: 30 °C
